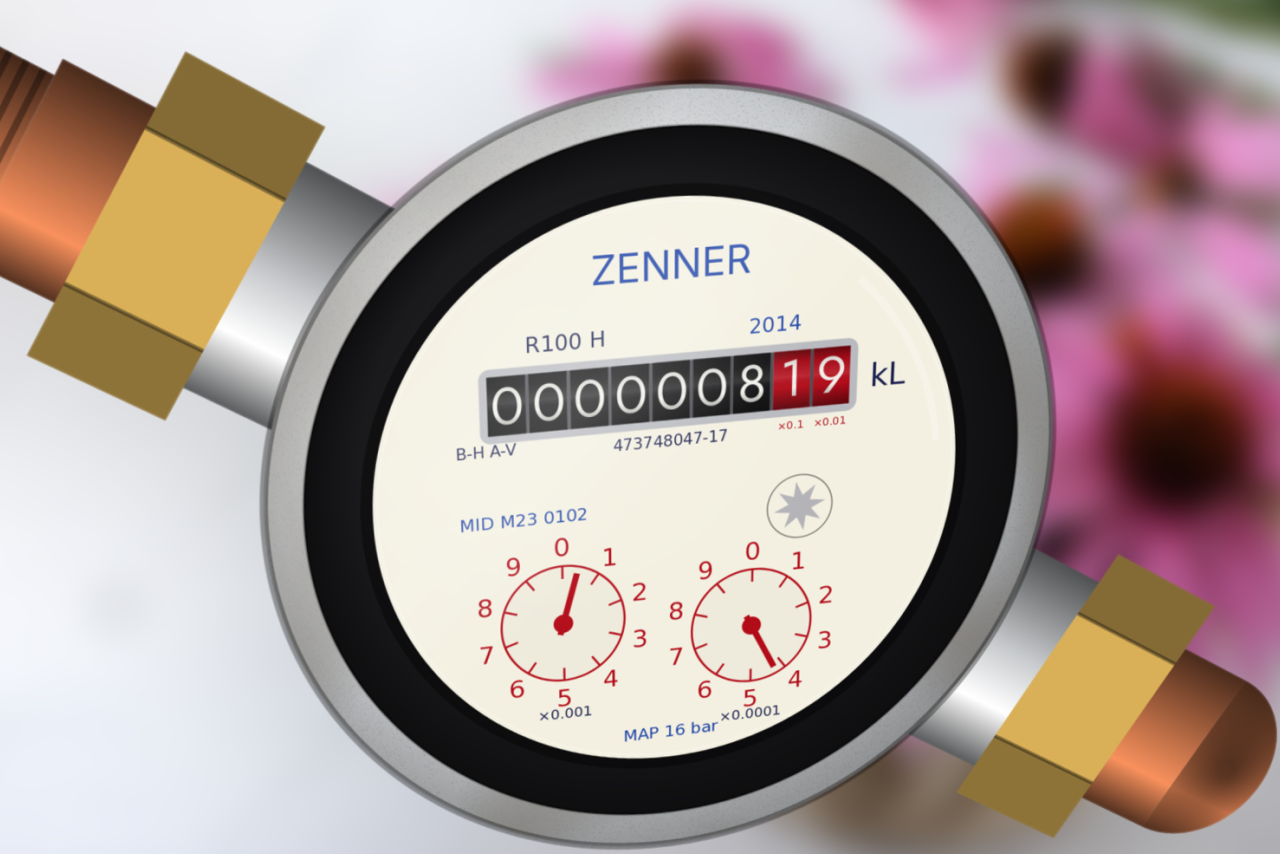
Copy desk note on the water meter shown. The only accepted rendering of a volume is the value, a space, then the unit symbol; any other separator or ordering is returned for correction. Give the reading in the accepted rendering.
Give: 8.1904 kL
